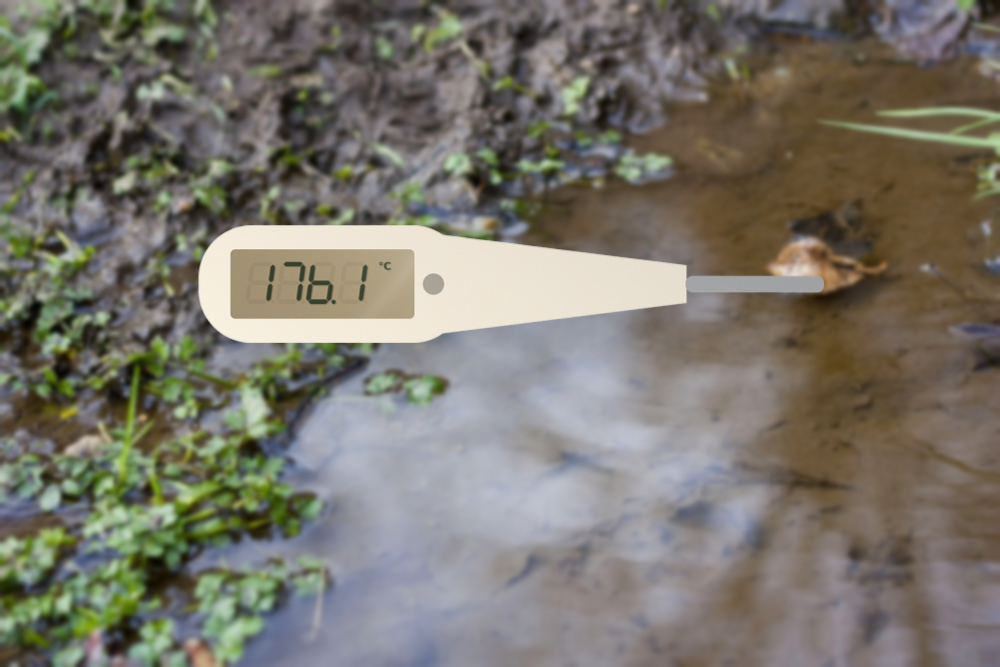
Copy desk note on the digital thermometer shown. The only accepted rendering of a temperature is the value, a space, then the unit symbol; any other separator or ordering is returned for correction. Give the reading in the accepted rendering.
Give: 176.1 °C
